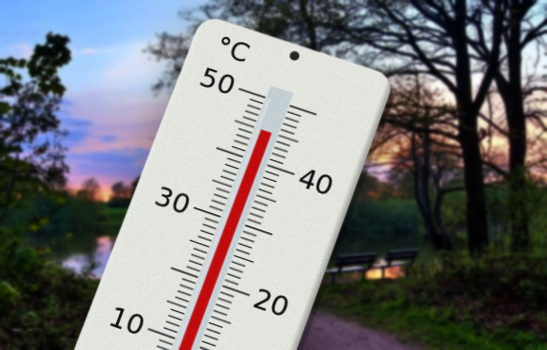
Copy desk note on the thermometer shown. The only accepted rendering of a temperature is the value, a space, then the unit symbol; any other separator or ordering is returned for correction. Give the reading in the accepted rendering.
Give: 45 °C
